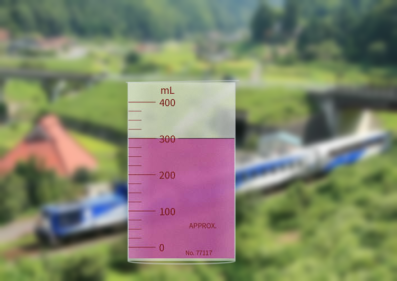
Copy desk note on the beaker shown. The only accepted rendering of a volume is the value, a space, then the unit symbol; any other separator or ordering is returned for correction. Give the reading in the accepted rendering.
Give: 300 mL
